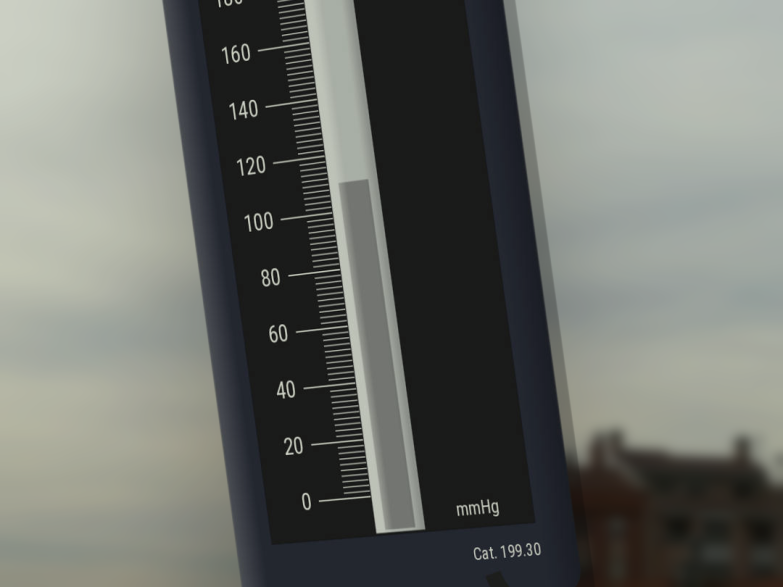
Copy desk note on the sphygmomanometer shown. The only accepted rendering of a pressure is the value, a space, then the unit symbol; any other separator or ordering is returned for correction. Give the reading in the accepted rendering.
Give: 110 mmHg
